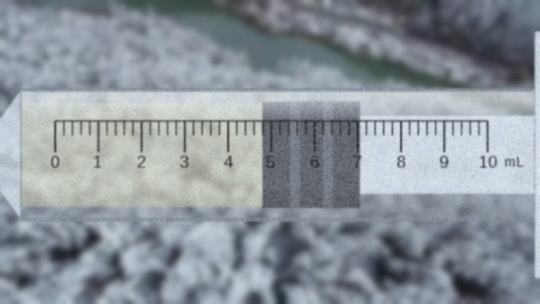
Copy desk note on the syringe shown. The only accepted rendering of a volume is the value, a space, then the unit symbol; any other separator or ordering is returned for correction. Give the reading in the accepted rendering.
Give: 4.8 mL
